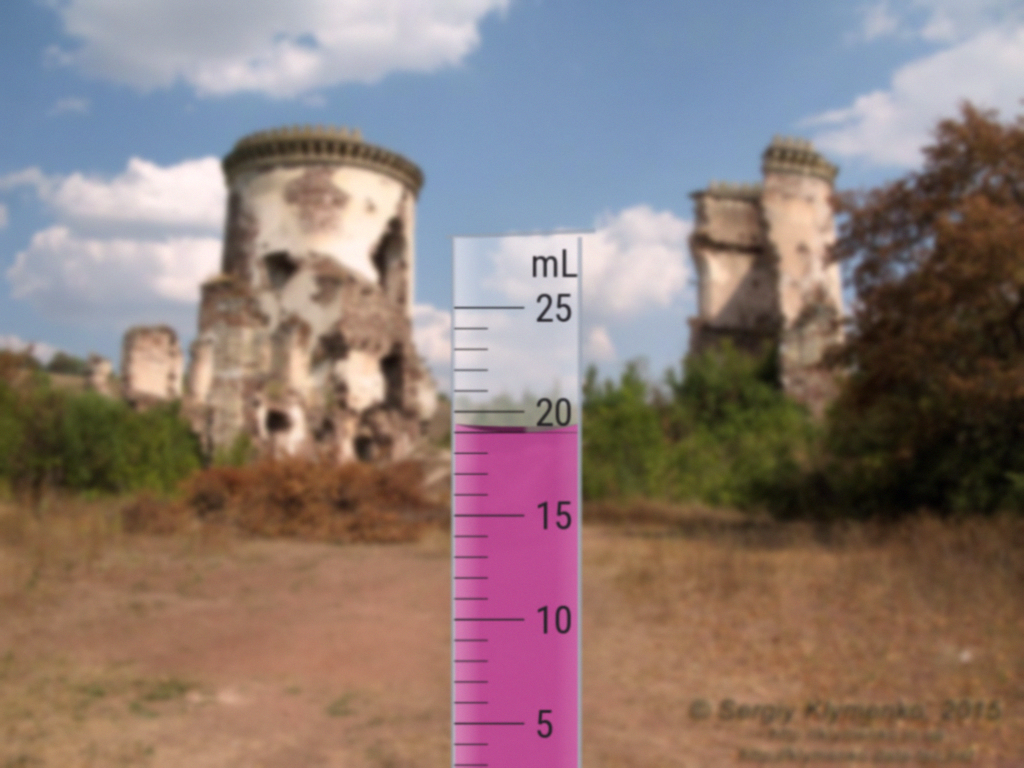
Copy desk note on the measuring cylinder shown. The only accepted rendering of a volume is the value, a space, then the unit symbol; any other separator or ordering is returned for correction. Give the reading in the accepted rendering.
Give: 19 mL
